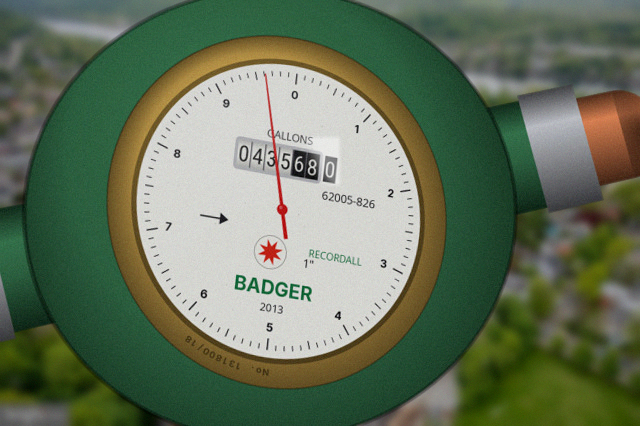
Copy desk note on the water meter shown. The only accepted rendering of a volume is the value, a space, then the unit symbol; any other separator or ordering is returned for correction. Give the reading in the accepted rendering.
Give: 435679.6 gal
